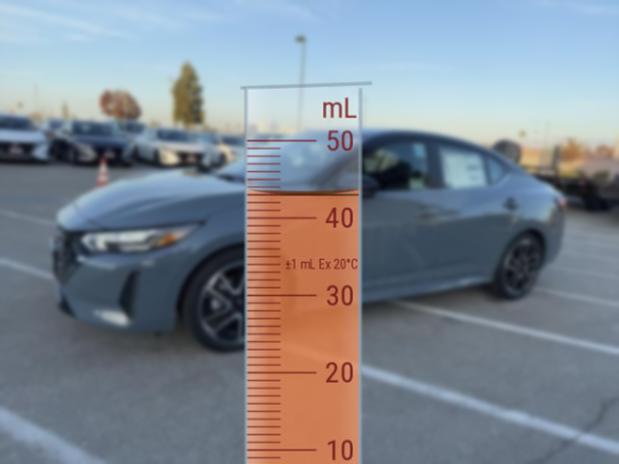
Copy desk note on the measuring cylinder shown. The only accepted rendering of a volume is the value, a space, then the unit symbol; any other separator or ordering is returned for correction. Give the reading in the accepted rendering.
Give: 43 mL
